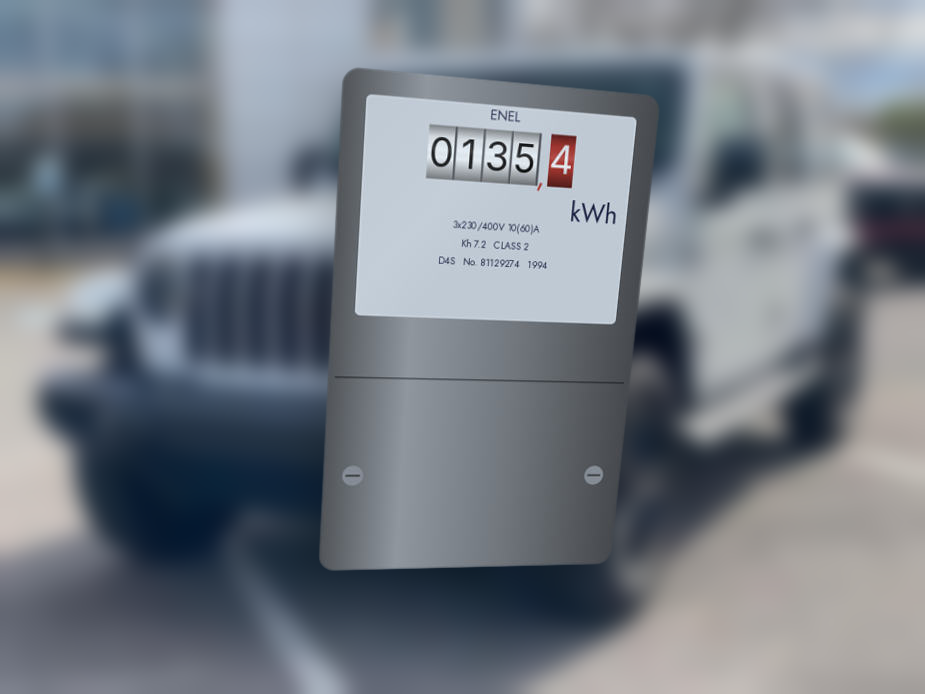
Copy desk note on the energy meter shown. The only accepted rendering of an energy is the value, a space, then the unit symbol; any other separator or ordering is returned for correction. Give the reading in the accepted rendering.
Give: 135.4 kWh
